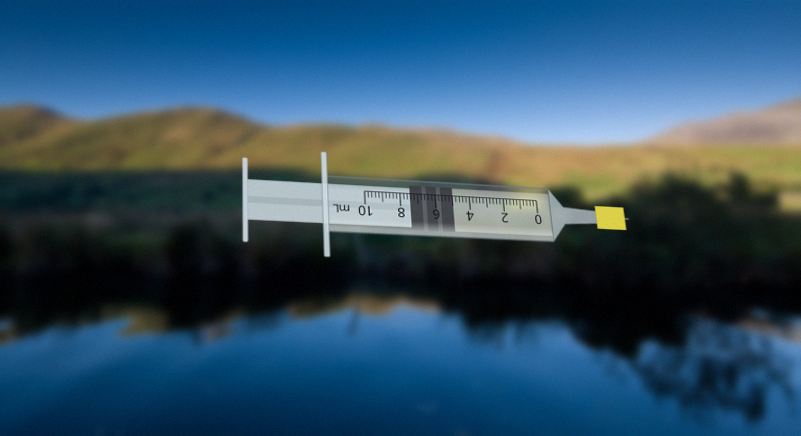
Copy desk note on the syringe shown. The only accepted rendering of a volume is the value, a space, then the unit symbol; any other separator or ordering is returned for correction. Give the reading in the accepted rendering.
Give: 5 mL
